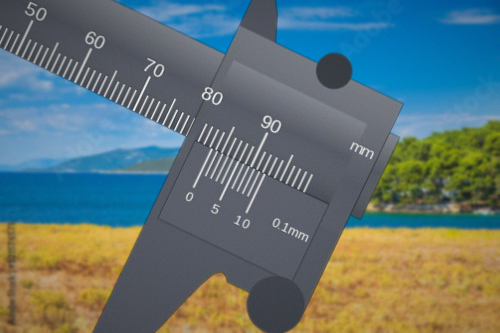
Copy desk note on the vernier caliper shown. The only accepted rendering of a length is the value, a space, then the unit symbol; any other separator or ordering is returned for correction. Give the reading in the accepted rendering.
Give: 83.4 mm
